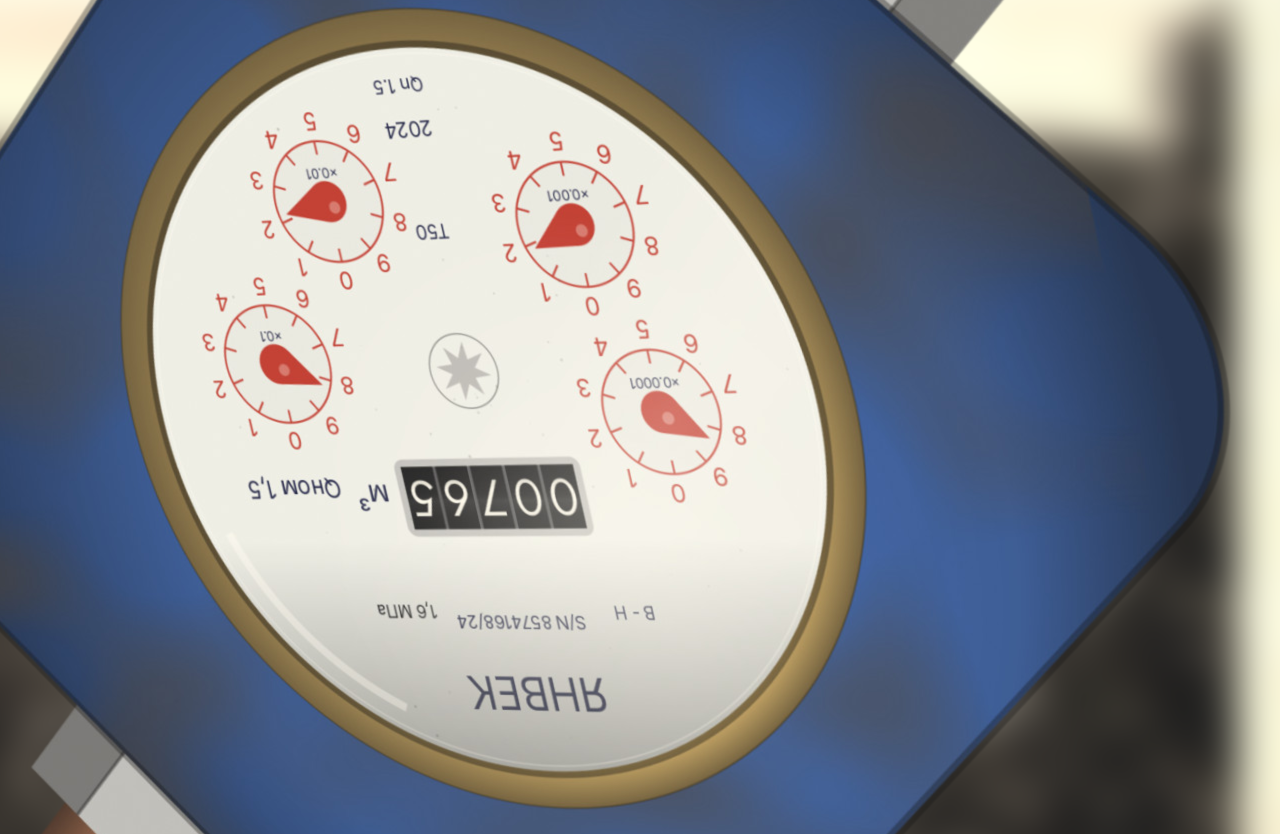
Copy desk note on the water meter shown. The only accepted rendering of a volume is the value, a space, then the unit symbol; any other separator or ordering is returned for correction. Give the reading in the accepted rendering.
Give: 765.8218 m³
